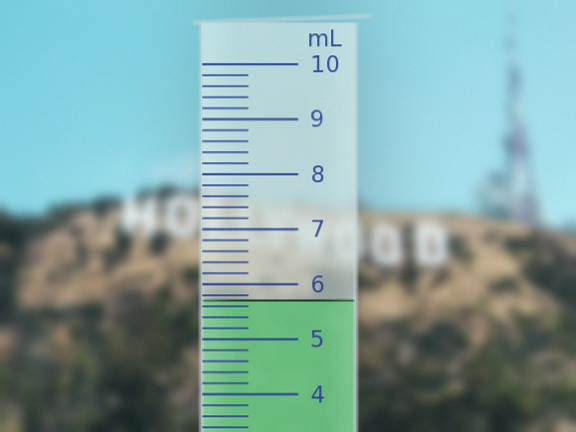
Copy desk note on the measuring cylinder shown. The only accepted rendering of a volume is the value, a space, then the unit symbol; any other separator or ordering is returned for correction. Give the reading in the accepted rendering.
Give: 5.7 mL
